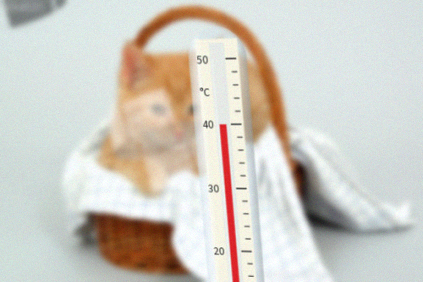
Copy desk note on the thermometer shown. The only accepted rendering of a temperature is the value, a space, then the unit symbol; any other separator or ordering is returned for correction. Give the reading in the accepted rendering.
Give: 40 °C
